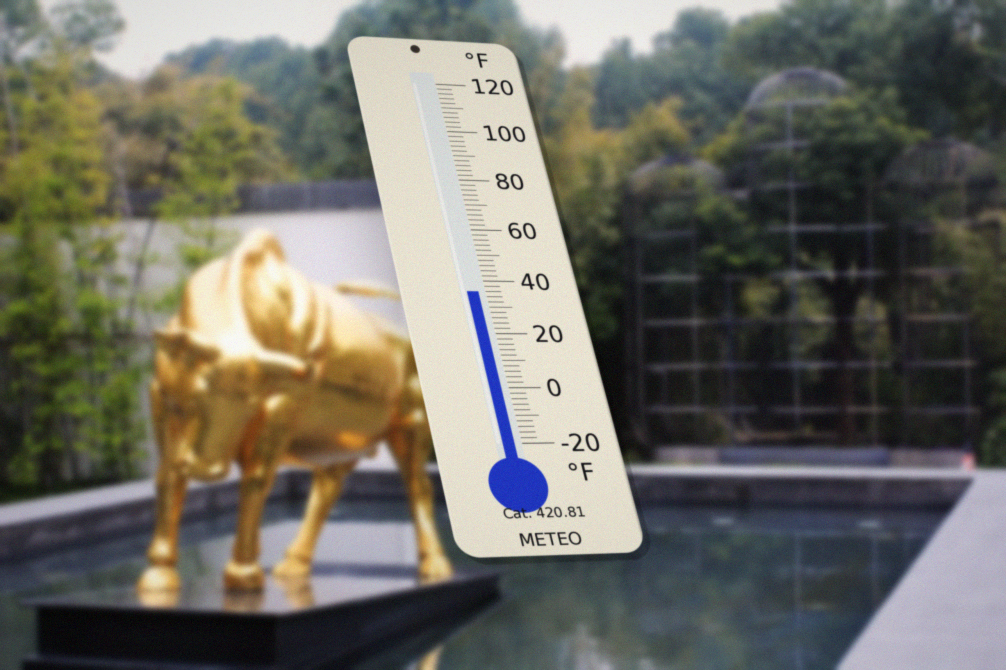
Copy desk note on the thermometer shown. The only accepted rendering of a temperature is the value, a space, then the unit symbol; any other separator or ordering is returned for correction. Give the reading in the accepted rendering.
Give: 36 °F
